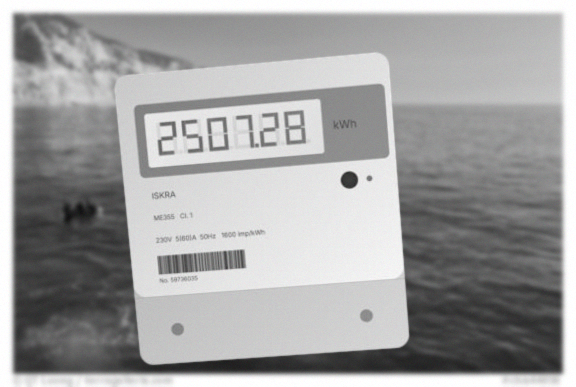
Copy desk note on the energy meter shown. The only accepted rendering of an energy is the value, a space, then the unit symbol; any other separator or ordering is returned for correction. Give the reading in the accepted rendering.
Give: 2507.28 kWh
